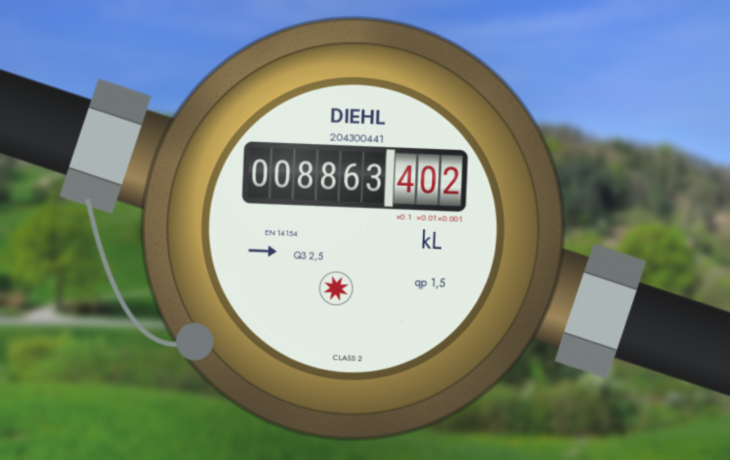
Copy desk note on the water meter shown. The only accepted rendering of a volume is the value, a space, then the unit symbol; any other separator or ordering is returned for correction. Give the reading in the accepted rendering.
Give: 8863.402 kL
